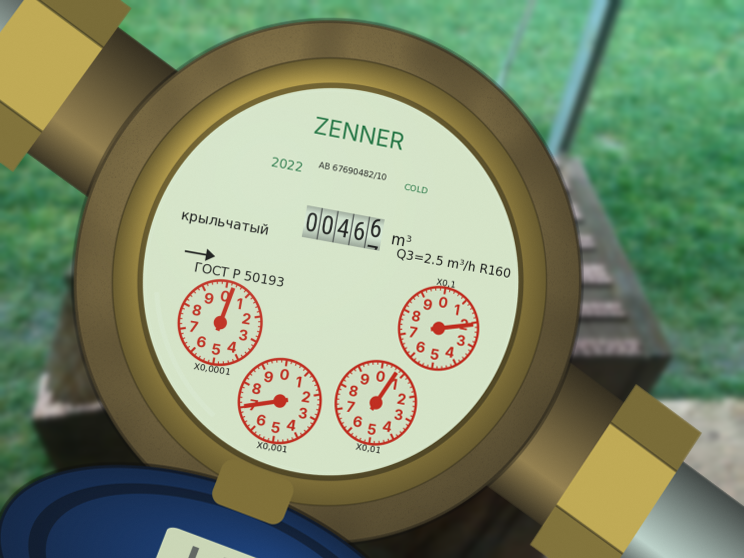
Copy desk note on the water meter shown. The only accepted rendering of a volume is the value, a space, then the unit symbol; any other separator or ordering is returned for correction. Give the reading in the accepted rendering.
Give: 466.2070 m³
